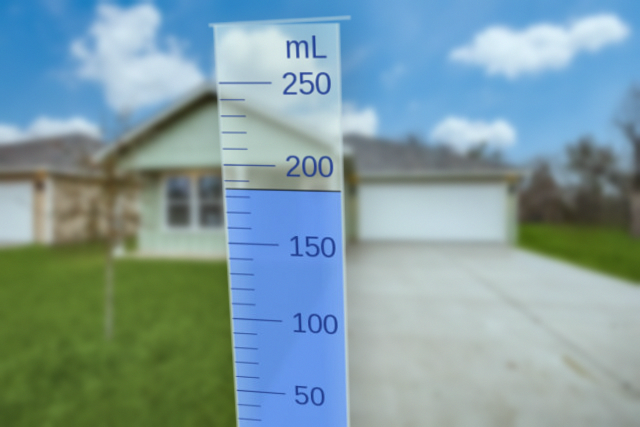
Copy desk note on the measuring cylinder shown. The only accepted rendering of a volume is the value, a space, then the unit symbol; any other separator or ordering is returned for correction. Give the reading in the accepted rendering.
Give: 185 mL
